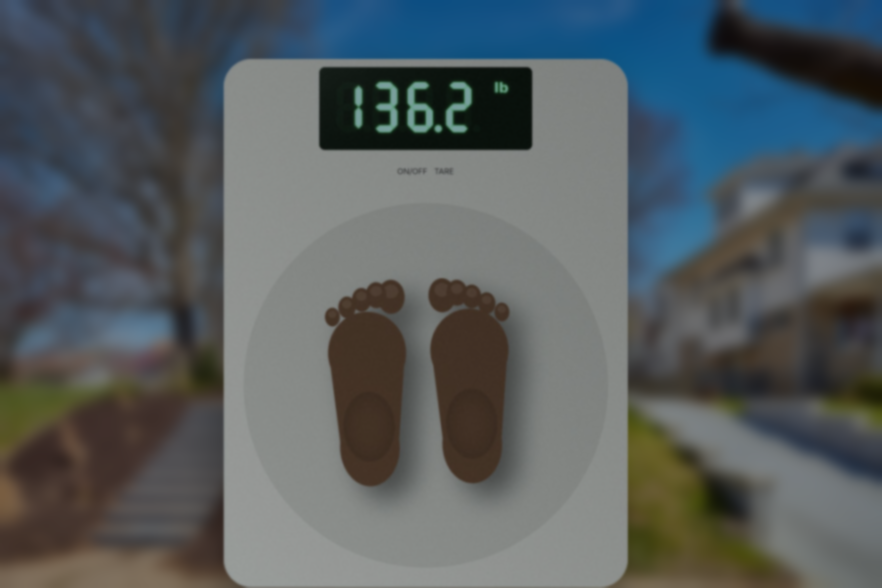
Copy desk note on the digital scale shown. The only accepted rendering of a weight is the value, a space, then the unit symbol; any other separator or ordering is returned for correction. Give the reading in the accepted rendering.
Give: 136.2 lb
